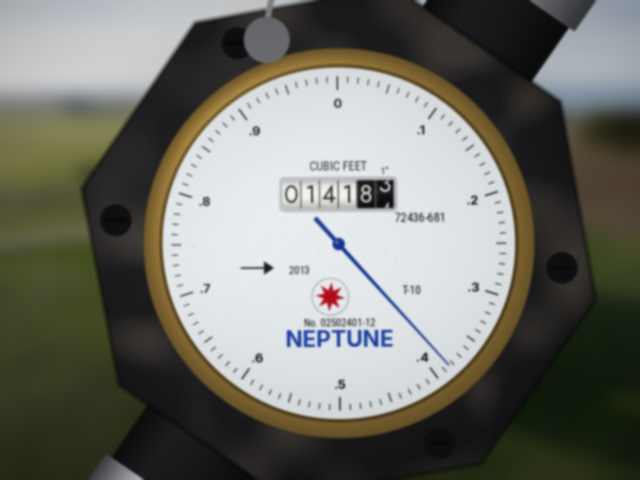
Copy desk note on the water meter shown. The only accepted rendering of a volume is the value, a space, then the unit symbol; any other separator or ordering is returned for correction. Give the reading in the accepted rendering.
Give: 14183.38 ft³
